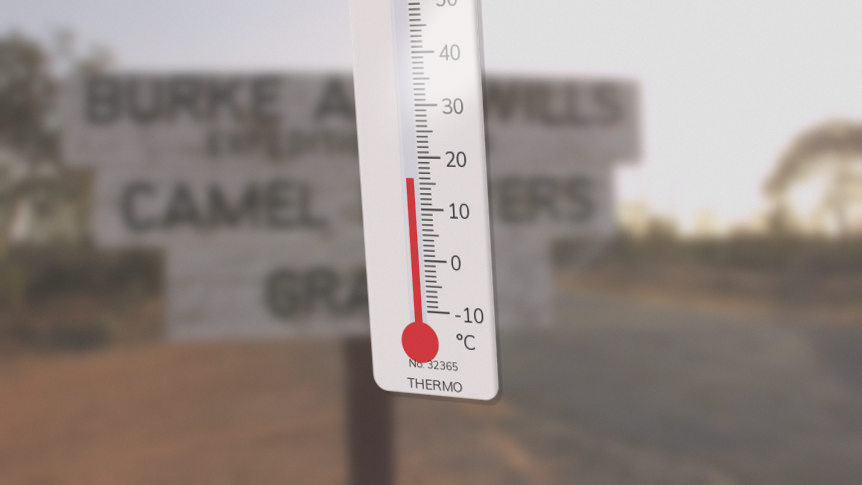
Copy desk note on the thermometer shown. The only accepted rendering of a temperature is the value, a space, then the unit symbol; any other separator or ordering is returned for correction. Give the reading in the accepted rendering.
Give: 16 °C
